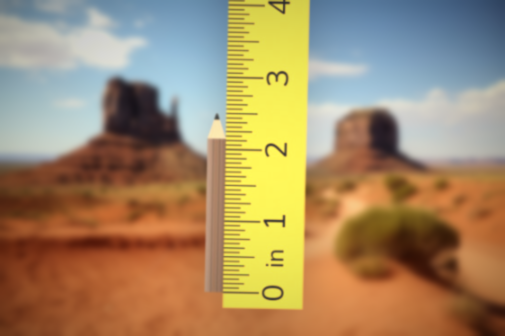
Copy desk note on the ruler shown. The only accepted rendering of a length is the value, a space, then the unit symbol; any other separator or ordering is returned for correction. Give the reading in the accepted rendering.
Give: 2.5 in
